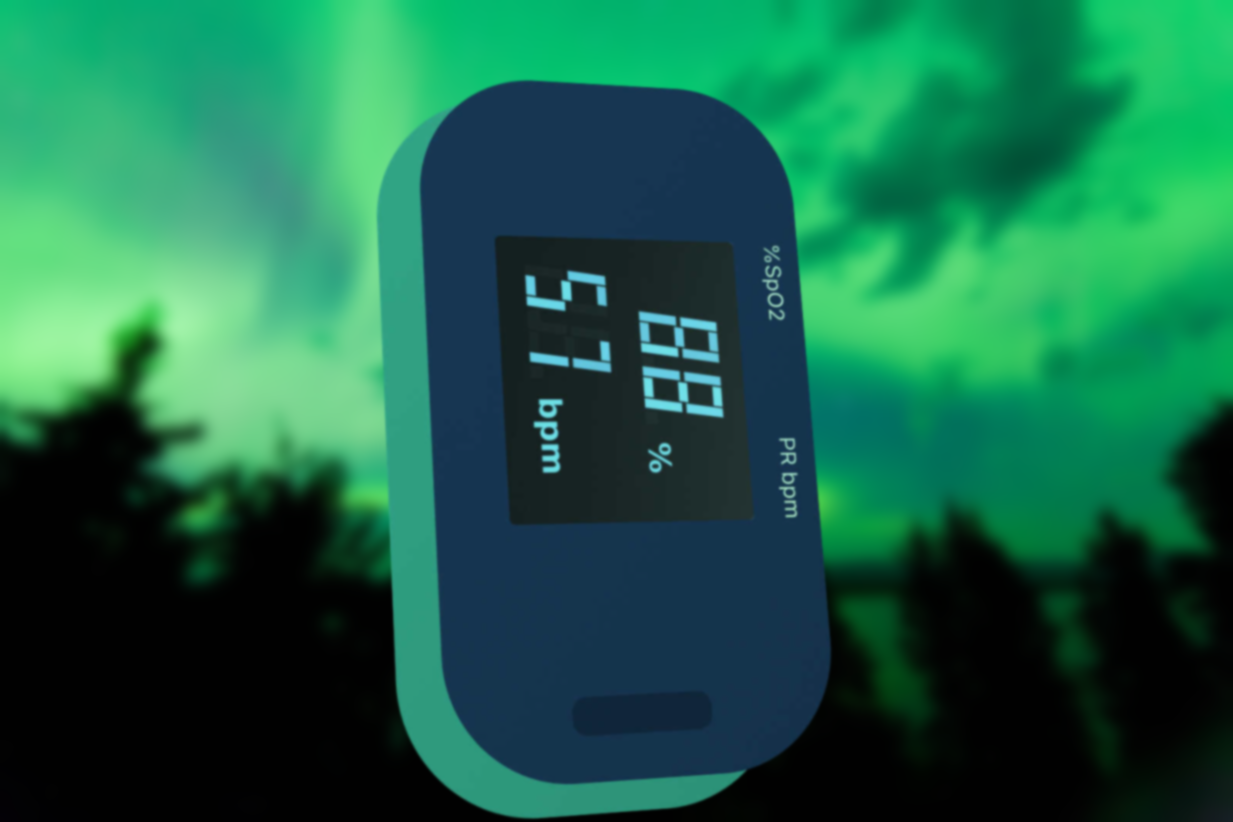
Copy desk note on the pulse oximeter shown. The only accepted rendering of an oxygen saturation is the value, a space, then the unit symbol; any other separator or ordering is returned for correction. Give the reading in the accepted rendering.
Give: 88 %
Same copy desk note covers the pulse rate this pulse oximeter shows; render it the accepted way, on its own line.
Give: 57 bpm
